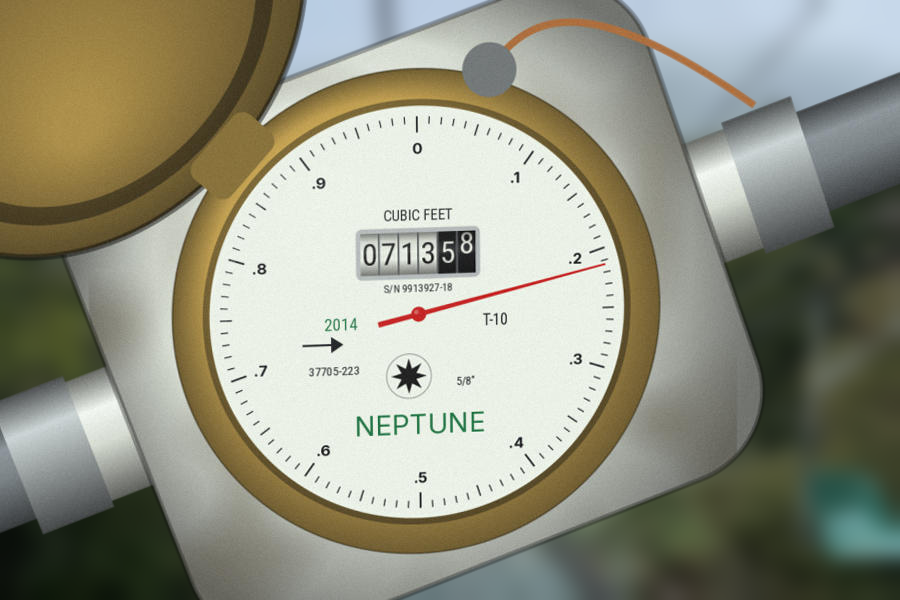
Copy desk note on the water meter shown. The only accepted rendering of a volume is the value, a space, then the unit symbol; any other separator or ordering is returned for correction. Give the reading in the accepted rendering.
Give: 71358.21 ft³
